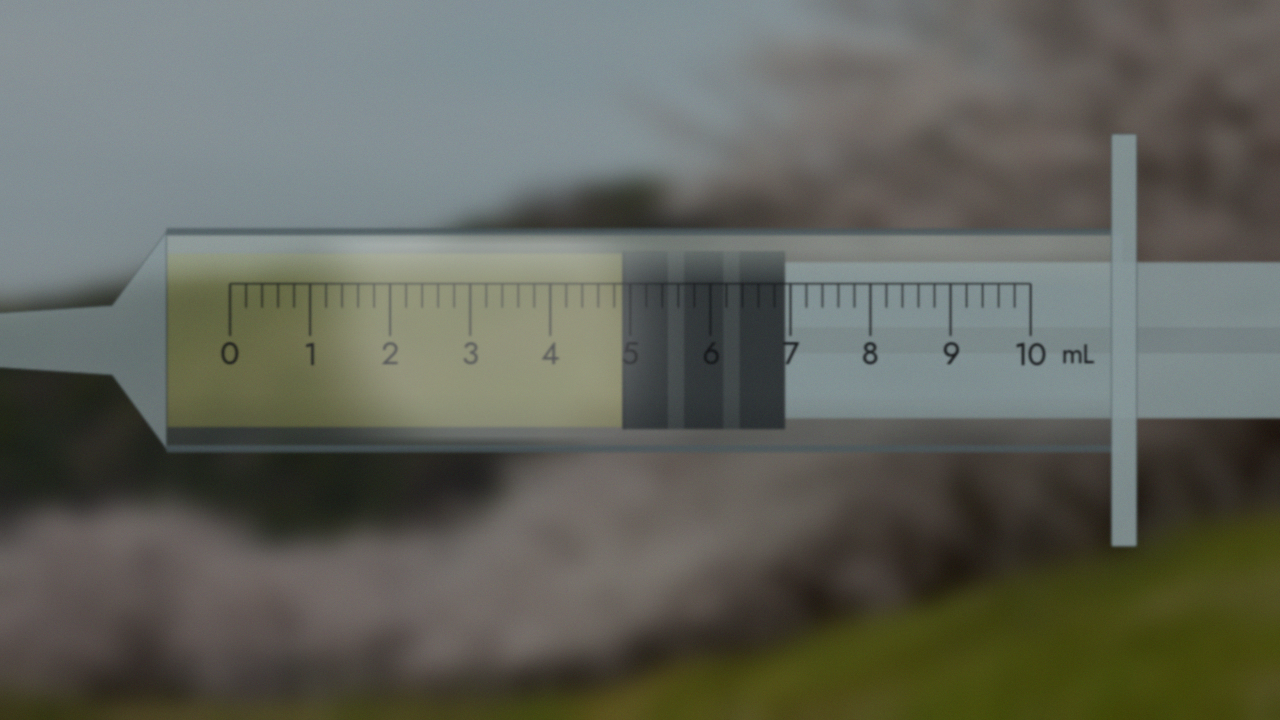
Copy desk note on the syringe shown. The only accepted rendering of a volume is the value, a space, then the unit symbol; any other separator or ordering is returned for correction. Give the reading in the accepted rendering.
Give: 4.9 mL
